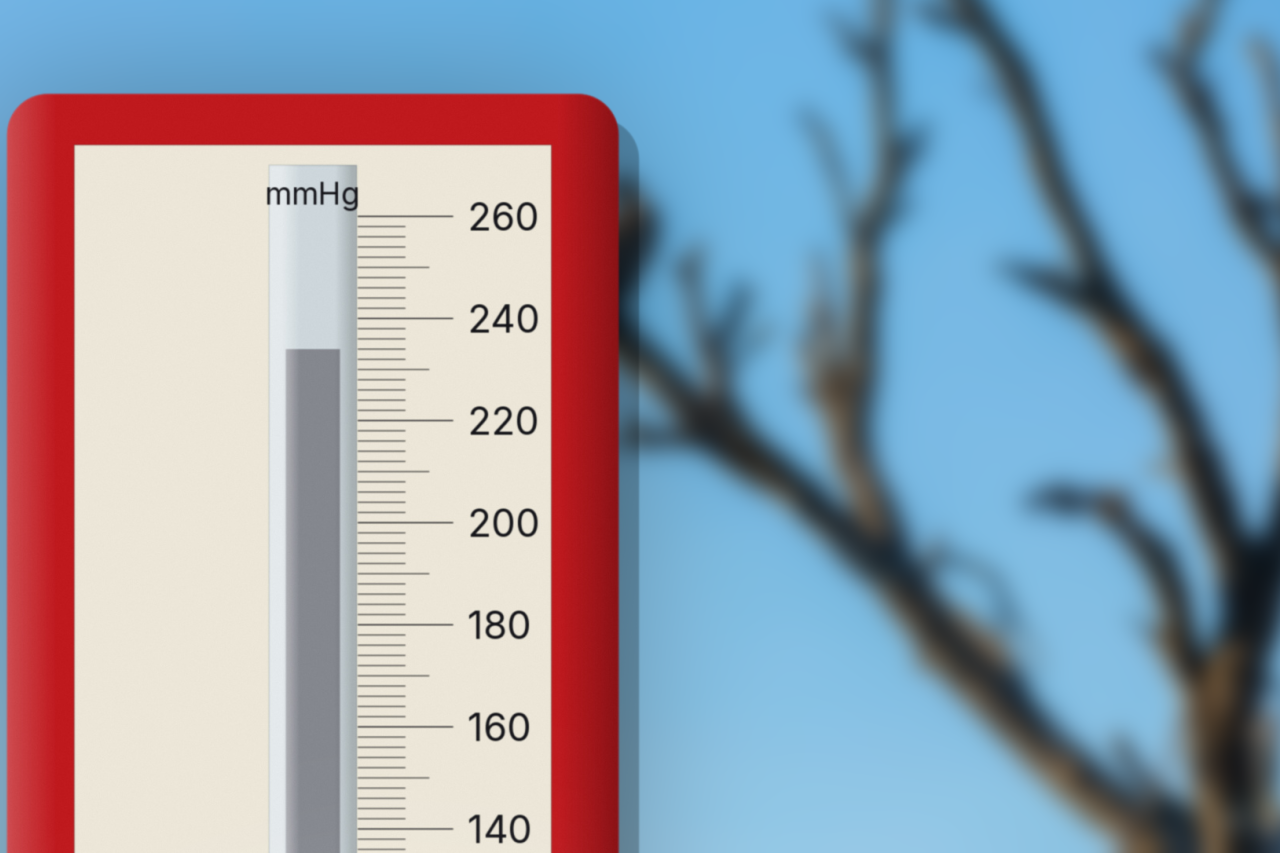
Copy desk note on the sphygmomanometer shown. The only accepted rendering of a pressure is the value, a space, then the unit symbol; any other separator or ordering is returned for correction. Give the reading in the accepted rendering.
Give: 234 mmHg
